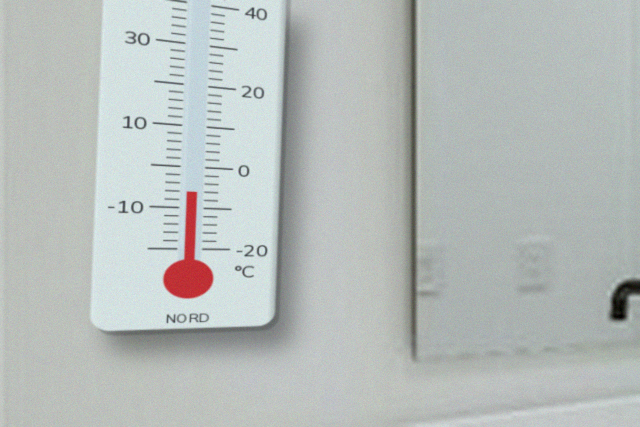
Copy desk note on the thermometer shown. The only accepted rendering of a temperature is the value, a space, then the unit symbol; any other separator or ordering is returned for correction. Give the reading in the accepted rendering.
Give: -6 °C
